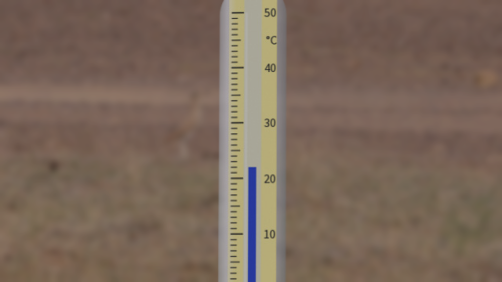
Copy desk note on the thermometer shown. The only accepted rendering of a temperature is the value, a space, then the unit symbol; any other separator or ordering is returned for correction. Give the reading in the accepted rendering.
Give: 22 °C
